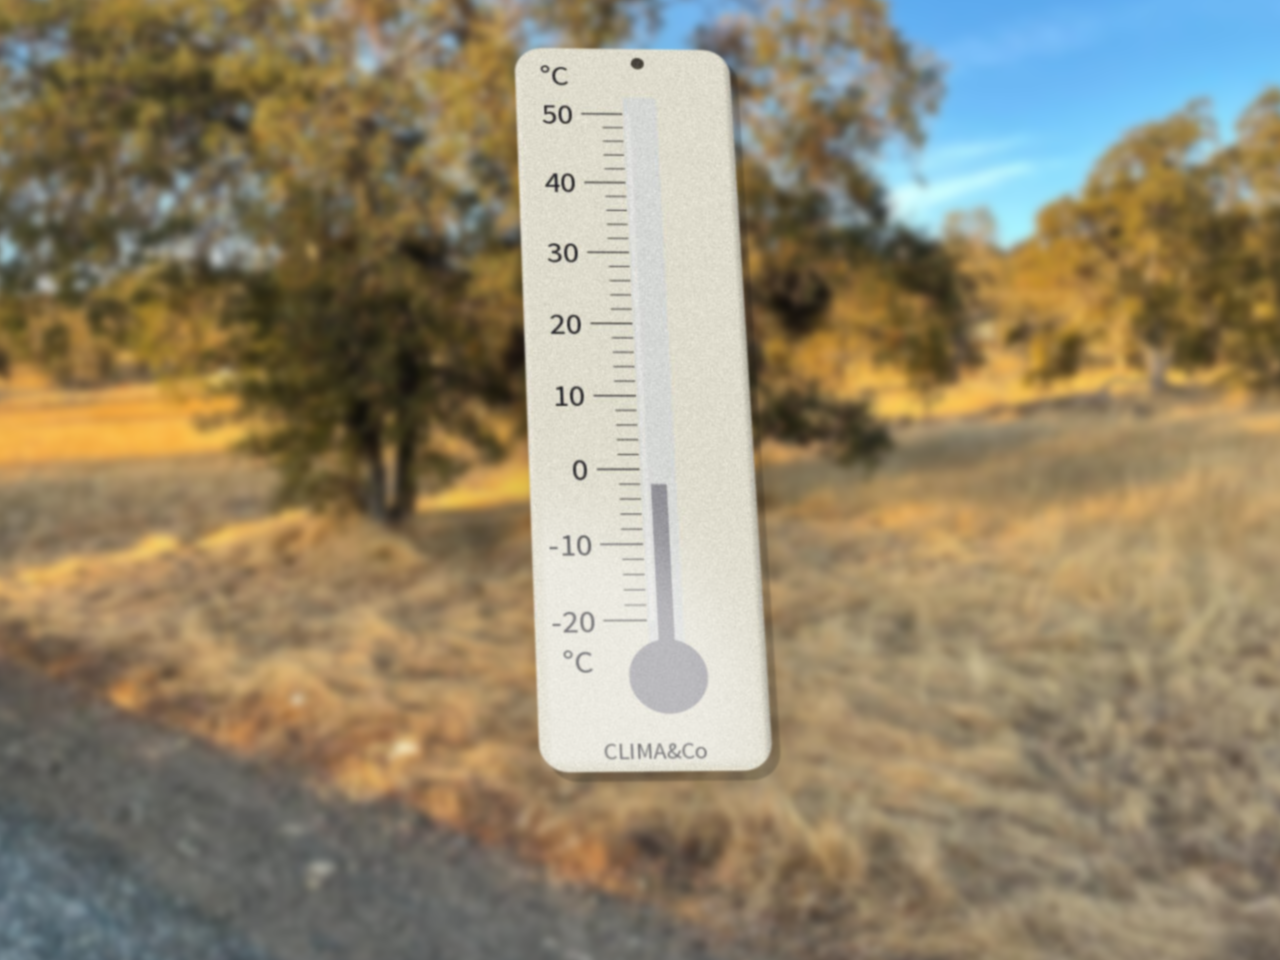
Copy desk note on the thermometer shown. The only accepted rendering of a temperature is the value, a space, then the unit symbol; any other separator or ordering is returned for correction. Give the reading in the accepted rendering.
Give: -2 °C
